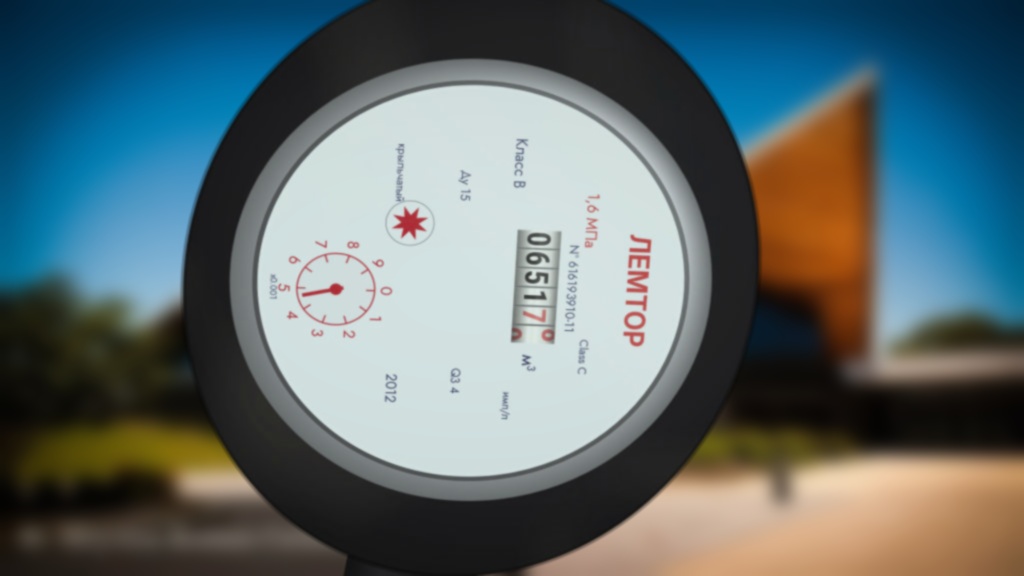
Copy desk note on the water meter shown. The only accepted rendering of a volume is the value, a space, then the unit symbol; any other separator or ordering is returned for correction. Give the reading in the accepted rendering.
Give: 651.784 m³
